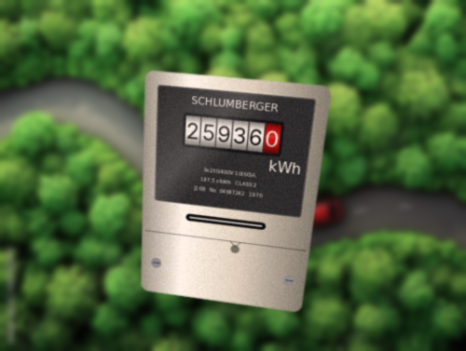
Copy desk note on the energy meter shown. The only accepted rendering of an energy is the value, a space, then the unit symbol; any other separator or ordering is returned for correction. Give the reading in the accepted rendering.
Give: 25936.0 kWh
